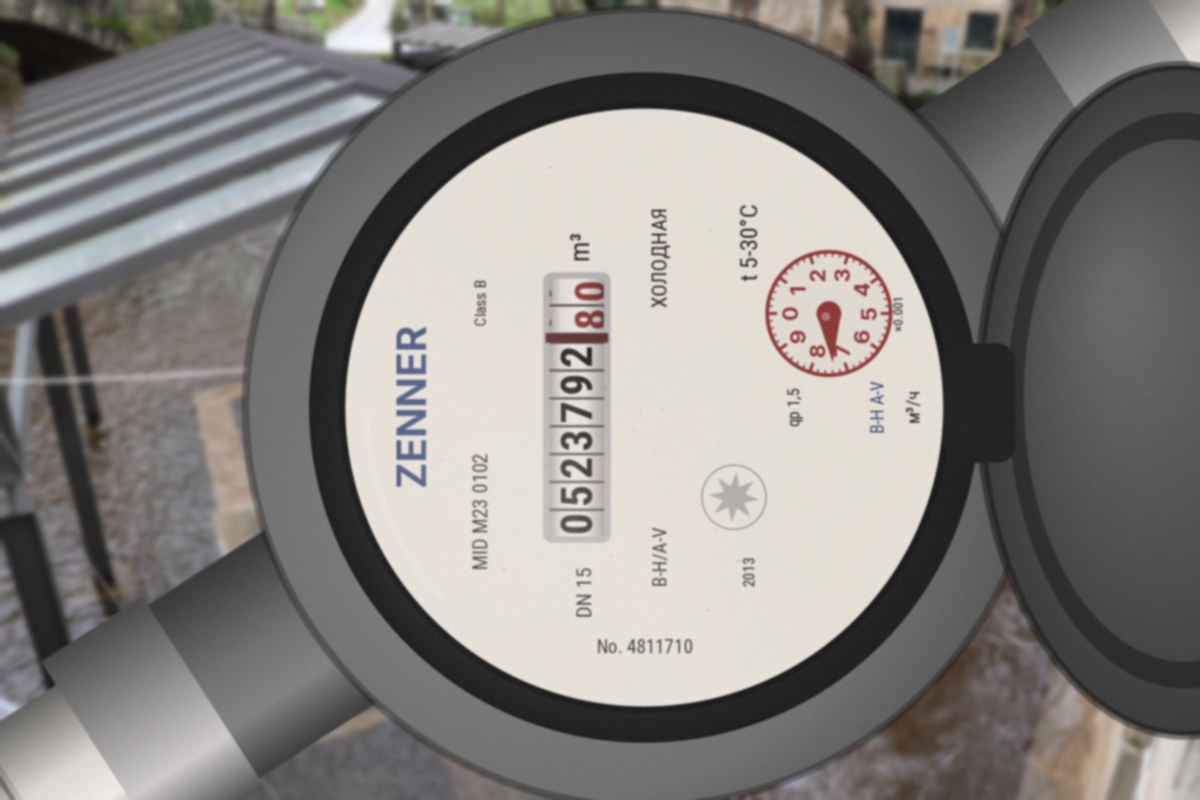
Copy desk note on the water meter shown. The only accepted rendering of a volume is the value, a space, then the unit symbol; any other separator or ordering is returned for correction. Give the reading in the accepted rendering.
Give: 523792.797 m³
